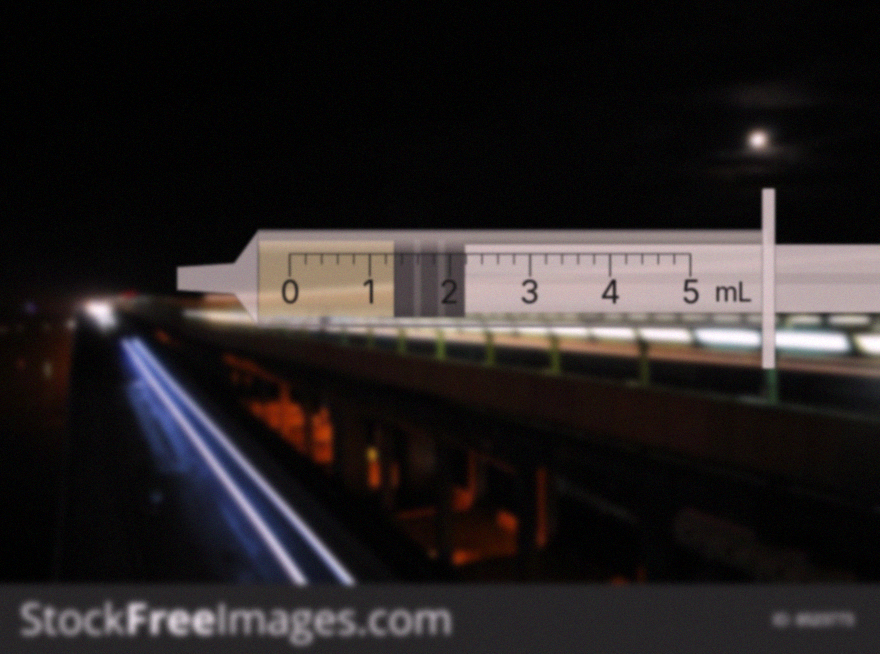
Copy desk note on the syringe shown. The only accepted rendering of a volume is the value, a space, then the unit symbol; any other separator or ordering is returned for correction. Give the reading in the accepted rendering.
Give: 1.3 mL
